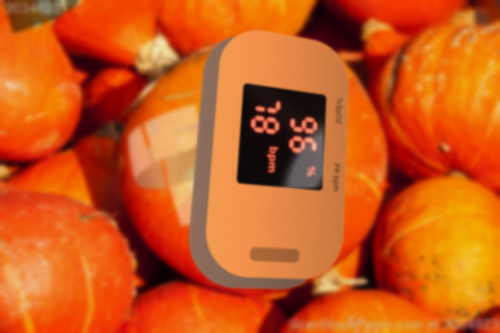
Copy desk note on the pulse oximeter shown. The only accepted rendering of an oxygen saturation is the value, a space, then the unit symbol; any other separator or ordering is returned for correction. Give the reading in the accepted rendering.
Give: 96 %
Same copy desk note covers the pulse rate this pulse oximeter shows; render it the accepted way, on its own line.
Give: 78 bpm
